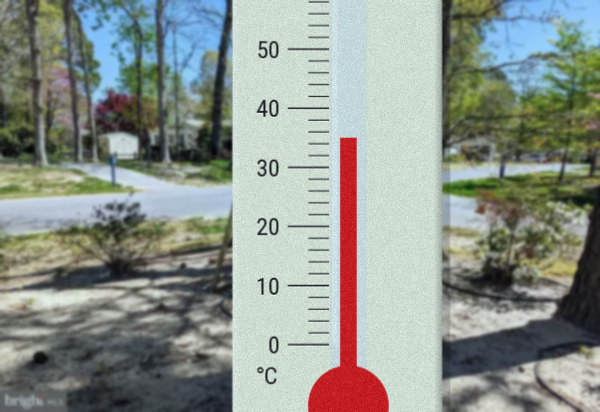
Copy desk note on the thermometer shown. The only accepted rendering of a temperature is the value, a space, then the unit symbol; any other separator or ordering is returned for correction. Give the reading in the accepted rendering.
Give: 35 °C
